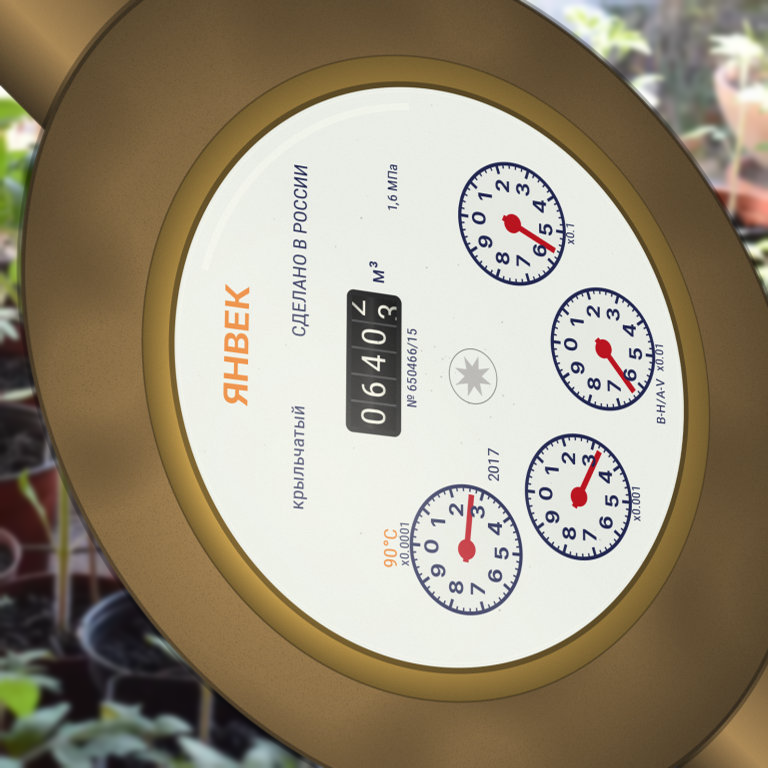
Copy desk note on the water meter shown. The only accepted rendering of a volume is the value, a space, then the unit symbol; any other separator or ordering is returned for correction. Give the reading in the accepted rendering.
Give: 6402.5632 m³
